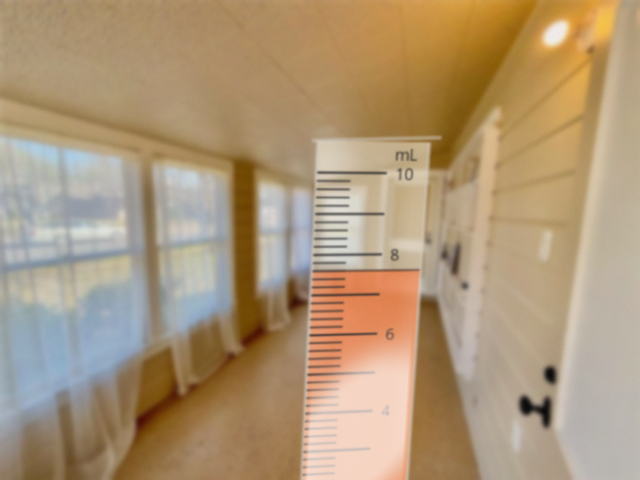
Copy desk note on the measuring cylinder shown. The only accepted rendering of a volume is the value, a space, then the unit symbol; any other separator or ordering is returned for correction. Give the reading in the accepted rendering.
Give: 7.6 mL
